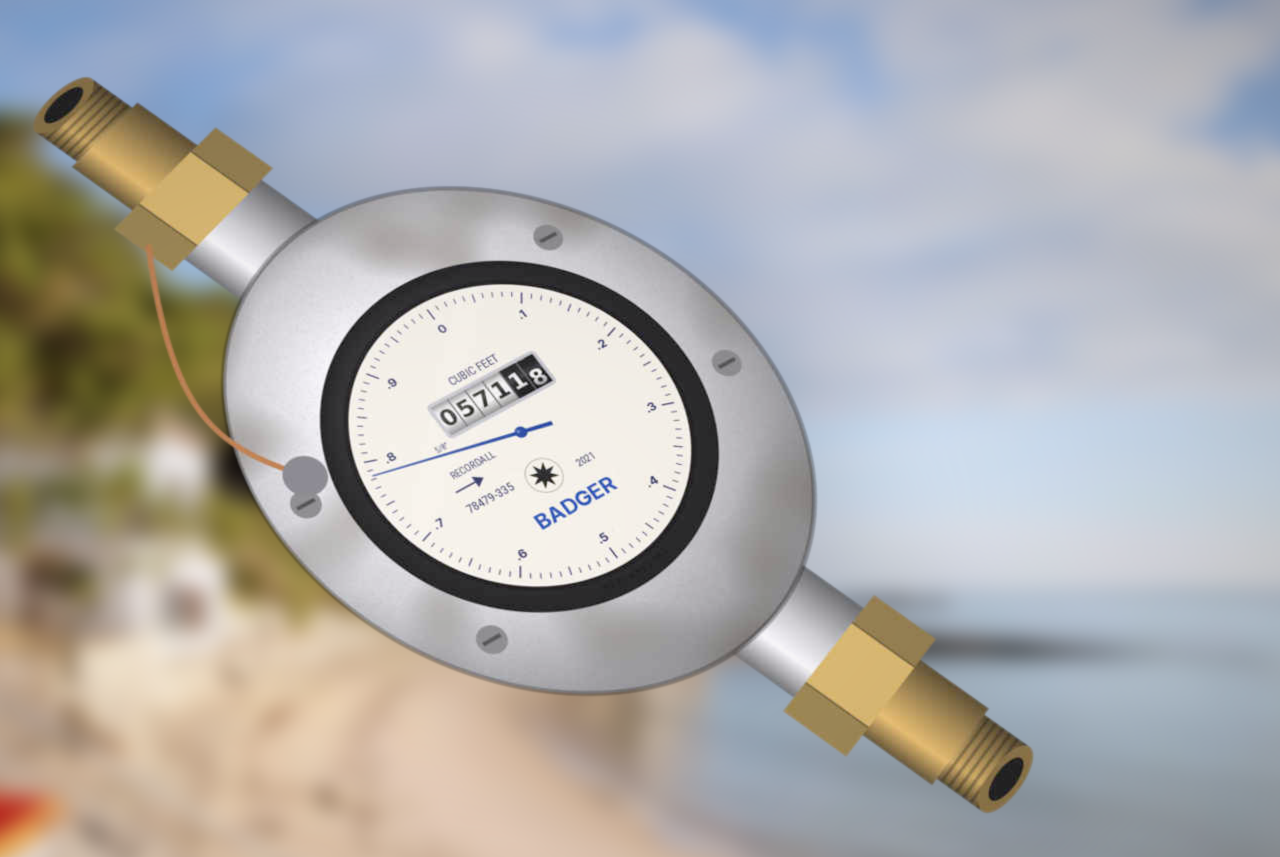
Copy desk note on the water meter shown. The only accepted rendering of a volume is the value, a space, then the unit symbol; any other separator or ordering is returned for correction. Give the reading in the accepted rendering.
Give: 57117.78 ft³
